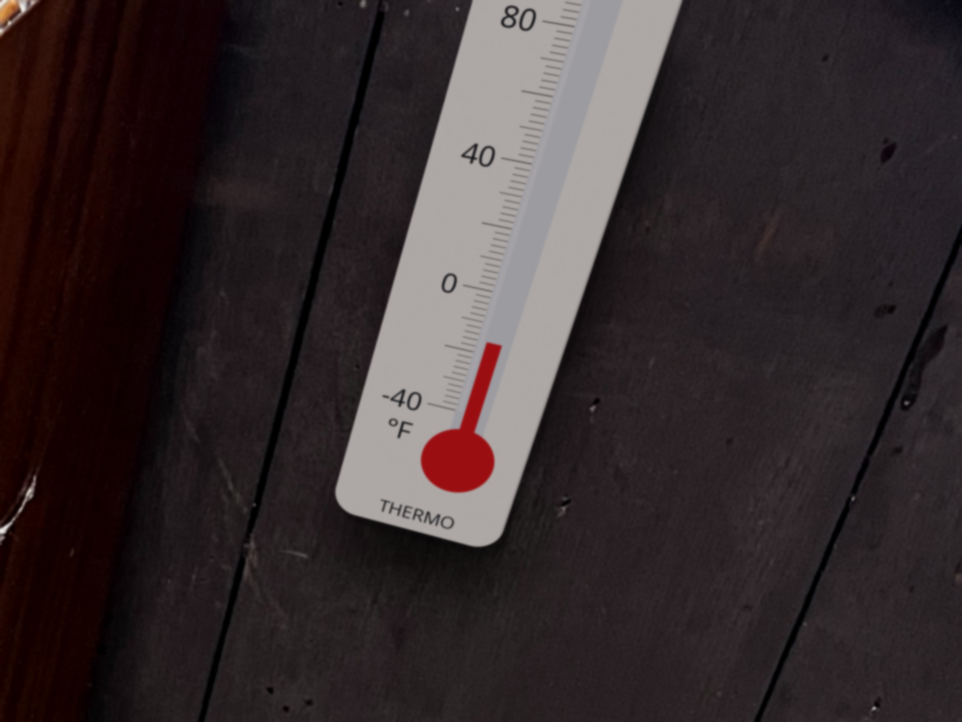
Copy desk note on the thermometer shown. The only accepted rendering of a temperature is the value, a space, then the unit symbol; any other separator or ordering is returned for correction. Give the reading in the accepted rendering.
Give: -16 °F
